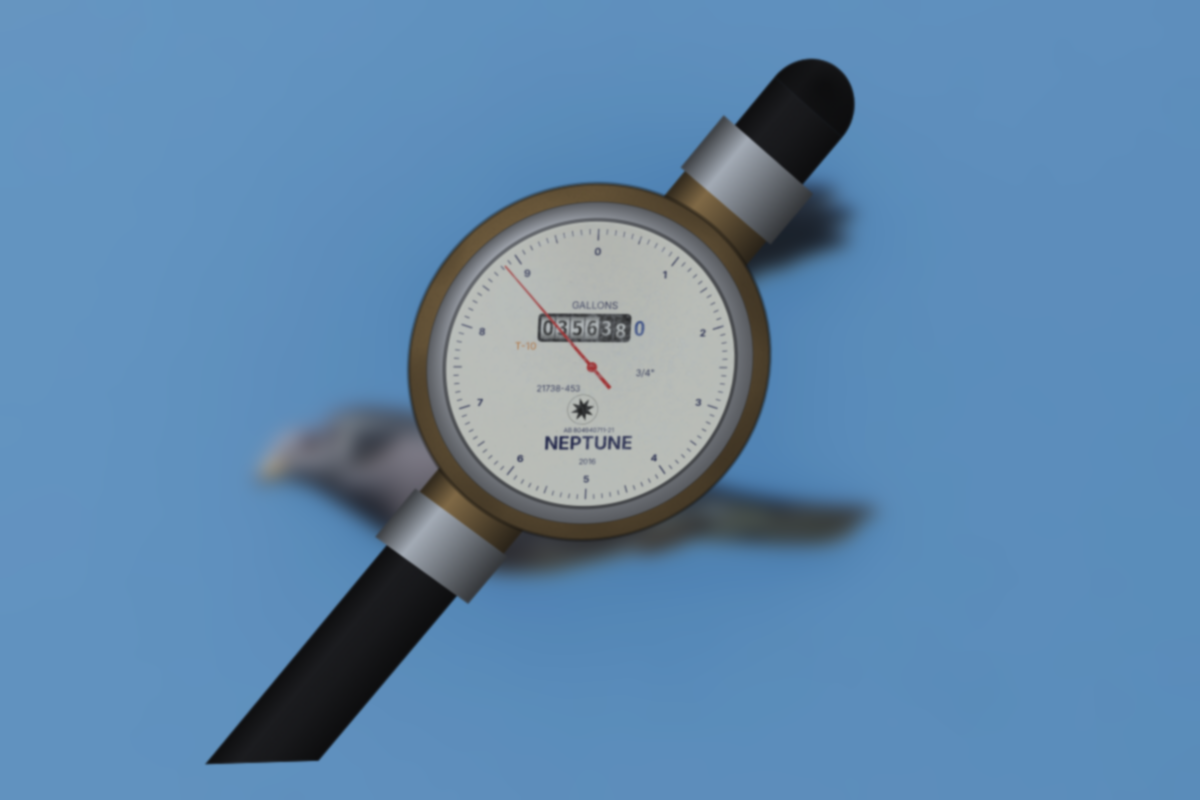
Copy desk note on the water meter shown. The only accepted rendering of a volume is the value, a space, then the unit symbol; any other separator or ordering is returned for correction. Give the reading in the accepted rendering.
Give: 356378.8 gal
